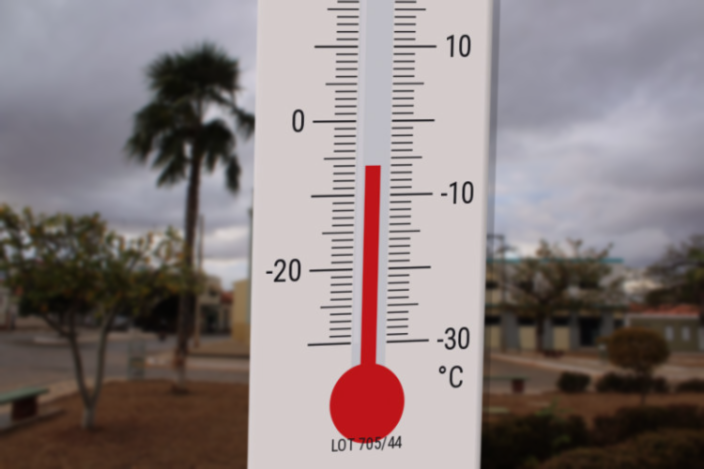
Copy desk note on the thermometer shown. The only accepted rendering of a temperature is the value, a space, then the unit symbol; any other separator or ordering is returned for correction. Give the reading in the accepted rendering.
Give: -6 °C
